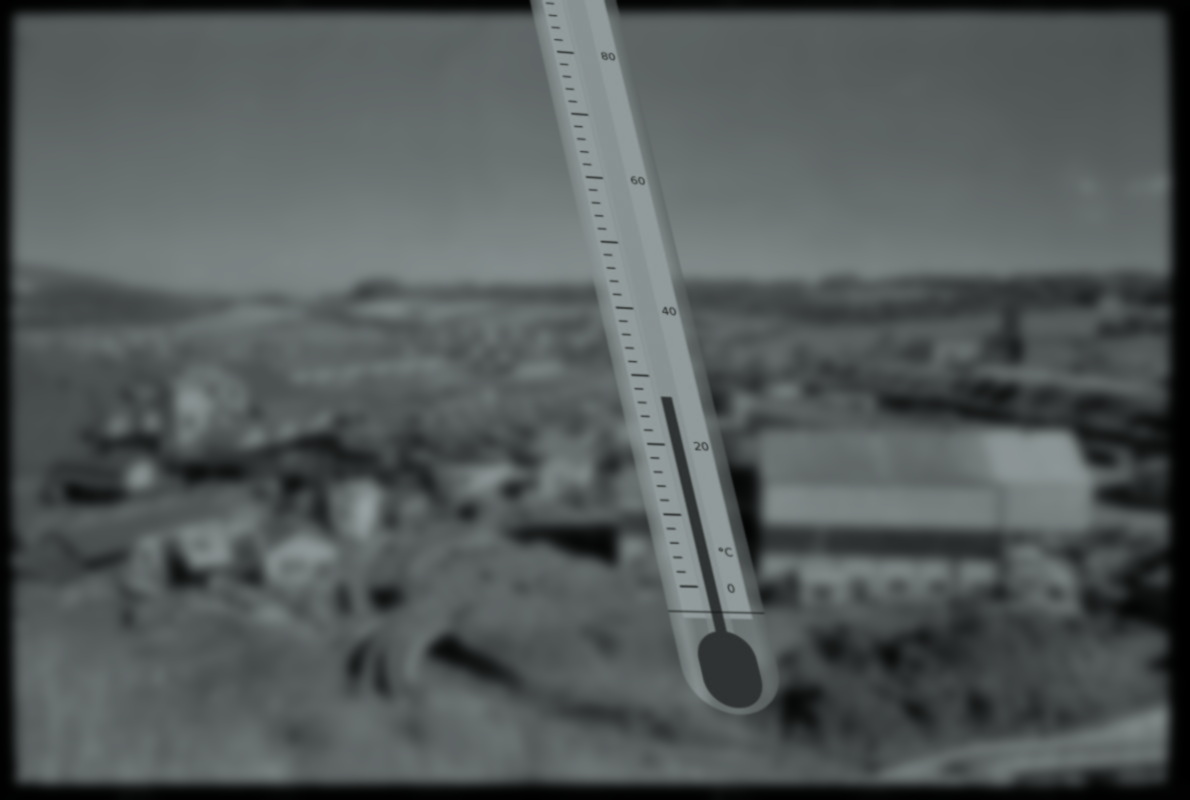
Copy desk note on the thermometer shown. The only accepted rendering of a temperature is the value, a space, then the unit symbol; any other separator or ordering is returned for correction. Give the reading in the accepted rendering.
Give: 27 °C
